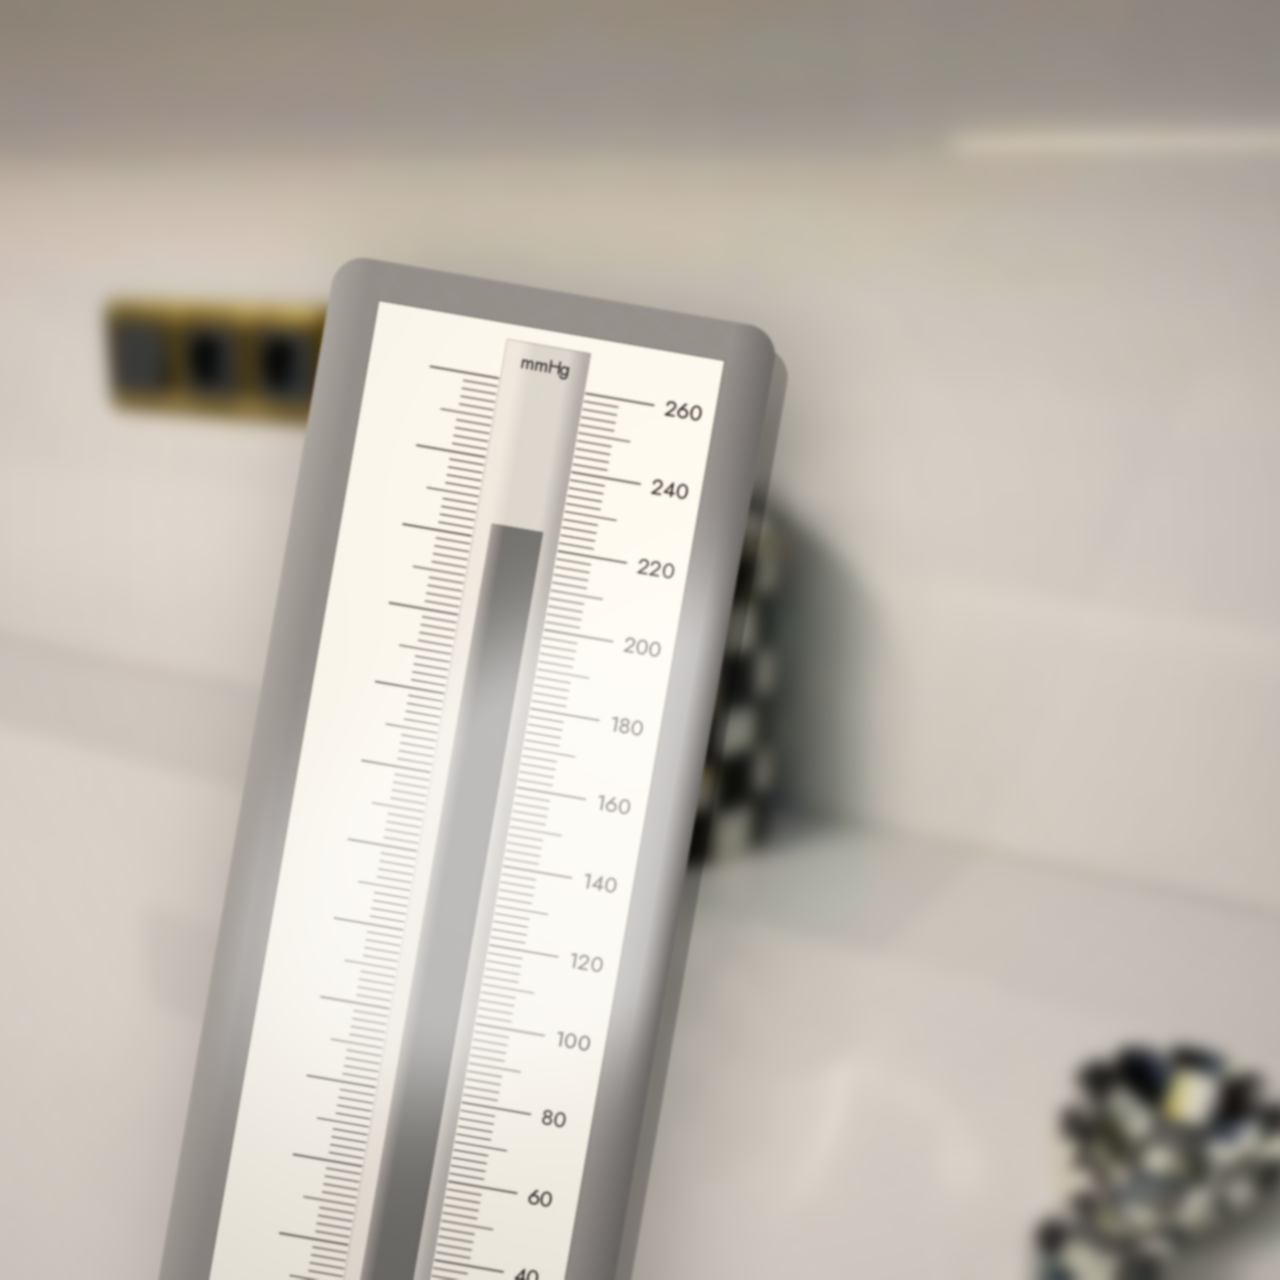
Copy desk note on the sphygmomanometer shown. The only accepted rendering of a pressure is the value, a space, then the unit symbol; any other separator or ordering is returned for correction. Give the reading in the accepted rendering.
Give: 224 mmHg
